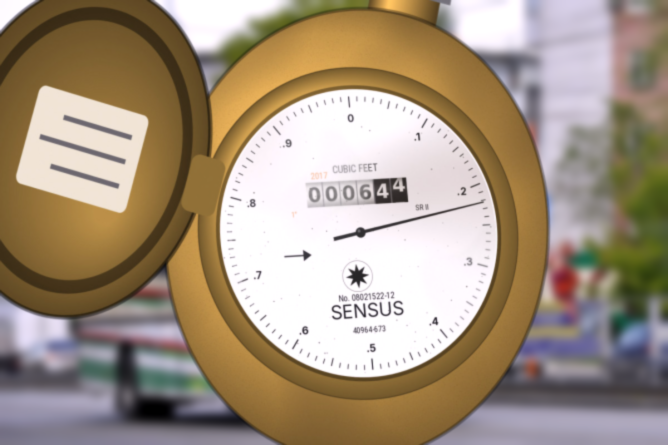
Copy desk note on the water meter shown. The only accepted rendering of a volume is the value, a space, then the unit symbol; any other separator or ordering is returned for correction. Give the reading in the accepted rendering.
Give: 644.22 ft³
